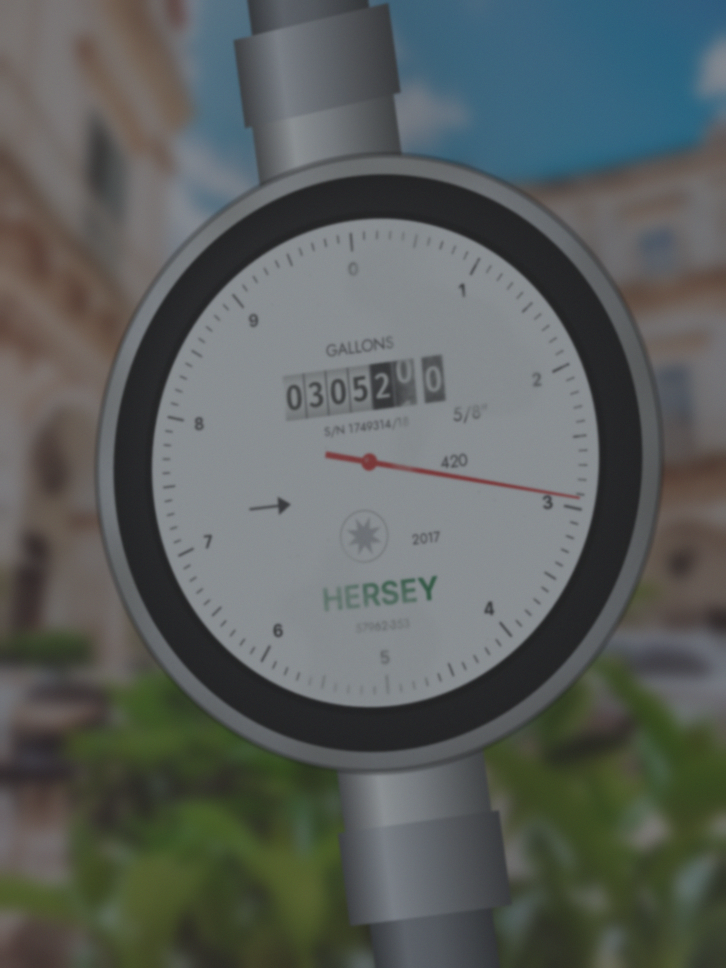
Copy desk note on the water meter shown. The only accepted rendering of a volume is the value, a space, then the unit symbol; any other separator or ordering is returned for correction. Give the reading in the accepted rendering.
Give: 305202.9 gal
